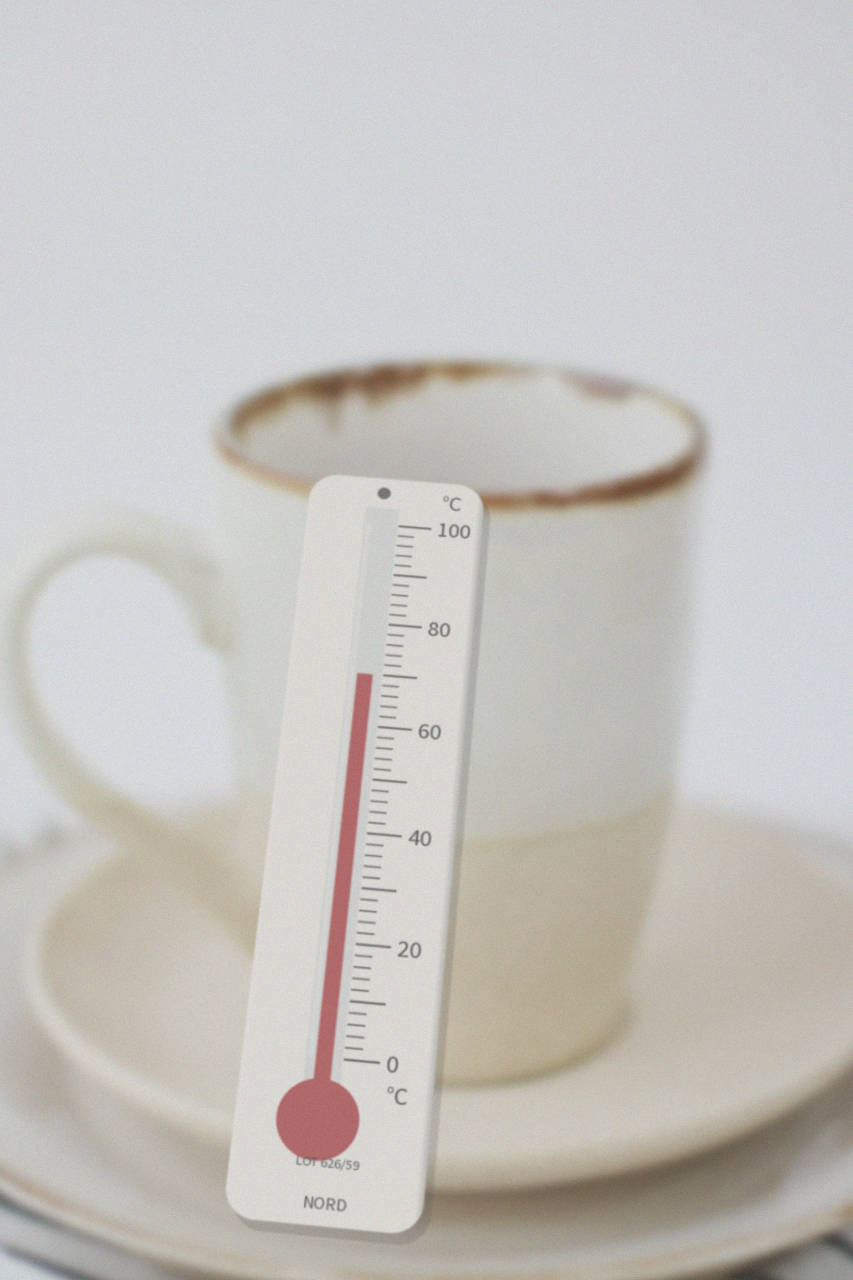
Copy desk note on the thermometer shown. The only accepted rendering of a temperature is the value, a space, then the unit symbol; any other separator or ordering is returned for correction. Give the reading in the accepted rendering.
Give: 70 °C
